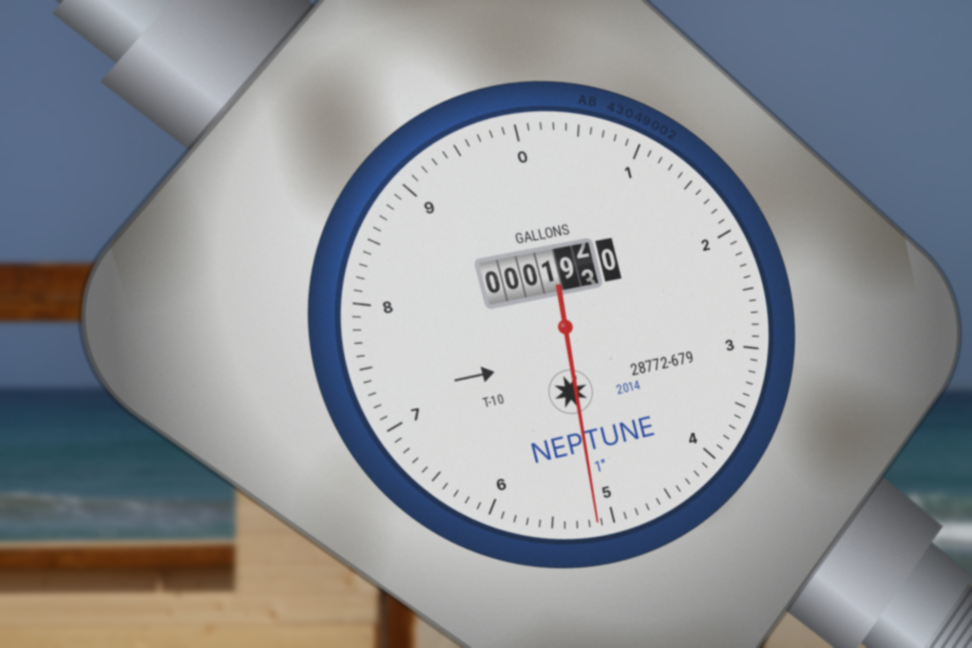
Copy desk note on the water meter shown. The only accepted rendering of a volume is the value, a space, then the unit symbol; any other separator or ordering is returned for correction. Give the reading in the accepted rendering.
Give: 1925.1 gal
